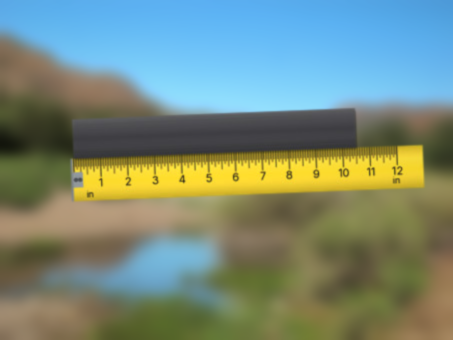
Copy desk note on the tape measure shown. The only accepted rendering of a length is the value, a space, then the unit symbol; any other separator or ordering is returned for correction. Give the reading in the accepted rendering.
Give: 10.5 in
